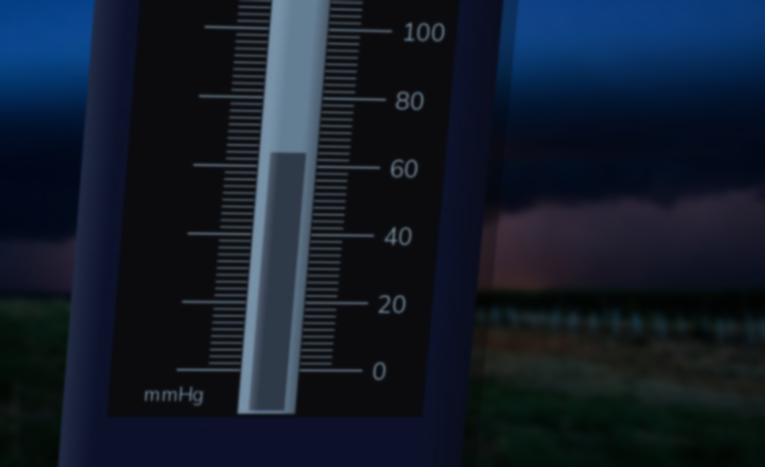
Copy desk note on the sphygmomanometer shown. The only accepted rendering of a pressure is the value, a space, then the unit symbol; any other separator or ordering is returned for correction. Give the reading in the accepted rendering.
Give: 64 mmHg
